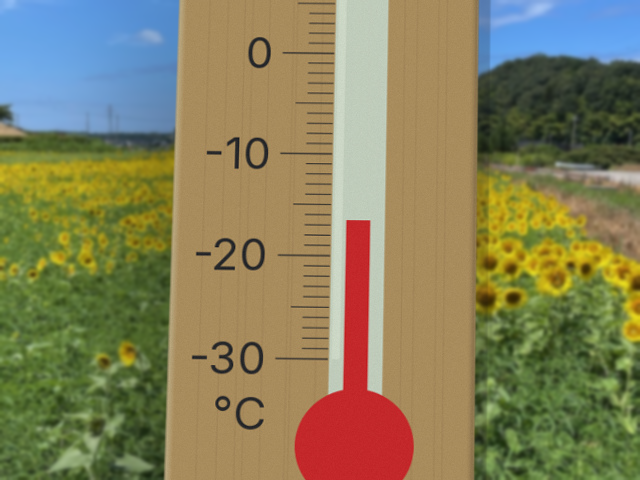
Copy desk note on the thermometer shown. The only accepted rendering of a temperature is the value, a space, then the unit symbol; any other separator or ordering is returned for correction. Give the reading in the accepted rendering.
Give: -16.5 °C
